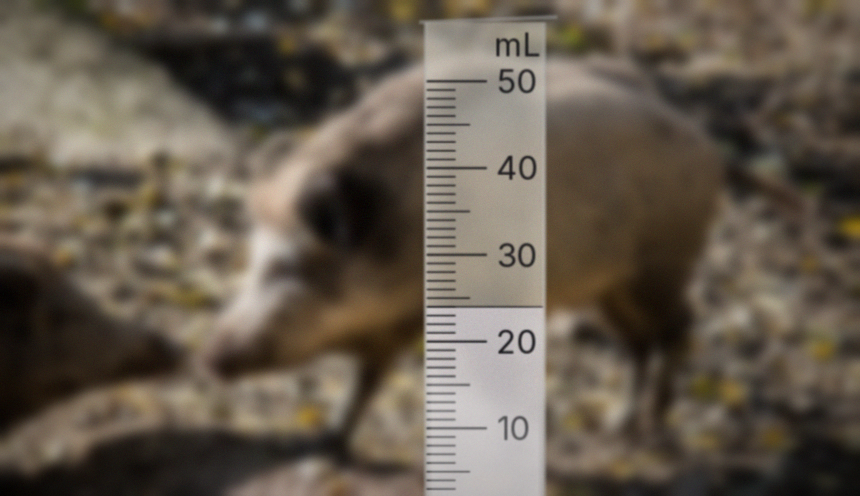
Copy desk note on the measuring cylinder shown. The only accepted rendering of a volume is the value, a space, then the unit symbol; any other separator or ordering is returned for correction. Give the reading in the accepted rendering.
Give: 24 mL
